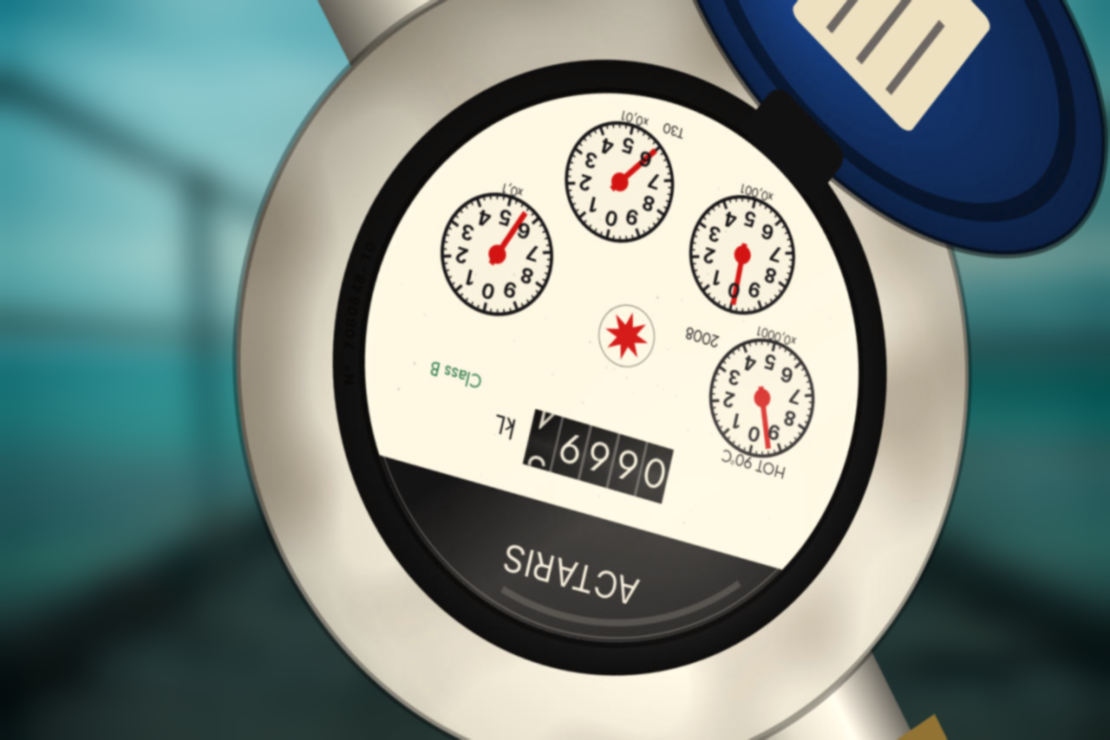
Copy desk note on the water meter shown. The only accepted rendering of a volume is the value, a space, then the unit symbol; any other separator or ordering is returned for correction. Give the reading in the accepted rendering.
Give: 6693.5599 kL
